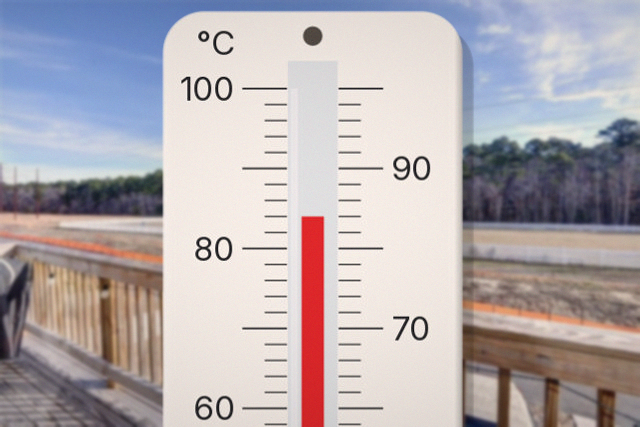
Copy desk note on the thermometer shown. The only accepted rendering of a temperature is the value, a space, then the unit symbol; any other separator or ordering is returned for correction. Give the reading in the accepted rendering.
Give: 84 °C
